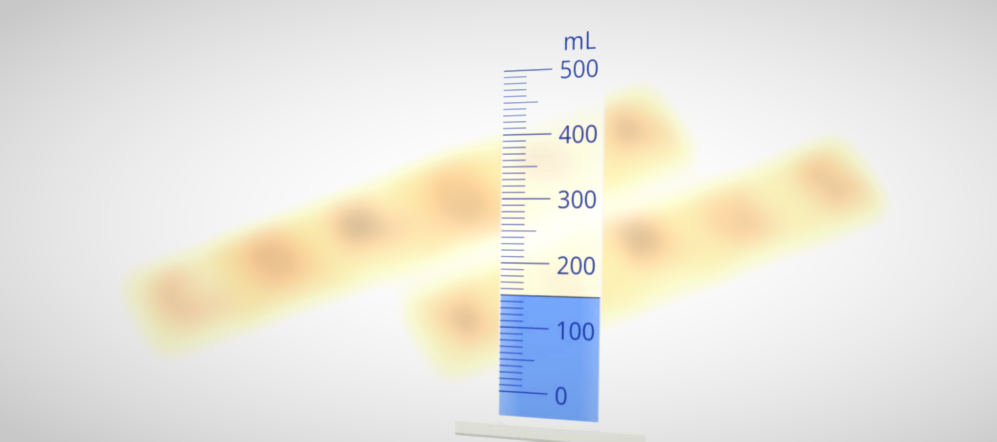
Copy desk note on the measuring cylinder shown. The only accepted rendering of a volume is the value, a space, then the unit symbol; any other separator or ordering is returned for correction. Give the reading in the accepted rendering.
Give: 150 mL
